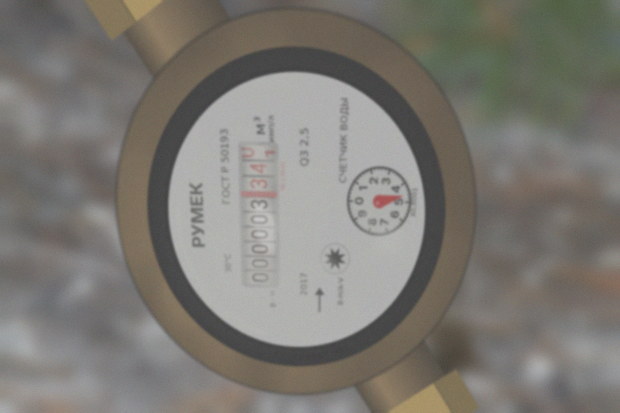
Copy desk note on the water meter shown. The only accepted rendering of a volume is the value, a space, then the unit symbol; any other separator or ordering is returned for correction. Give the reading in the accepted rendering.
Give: 3.3404 m³
